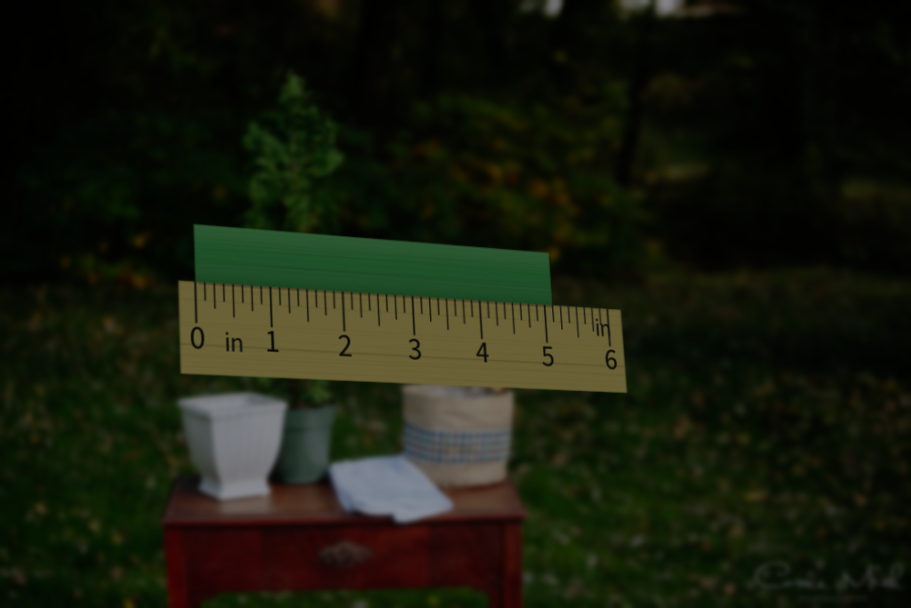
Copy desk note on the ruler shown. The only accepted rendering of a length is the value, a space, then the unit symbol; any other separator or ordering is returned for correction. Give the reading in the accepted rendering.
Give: 5.125 in
